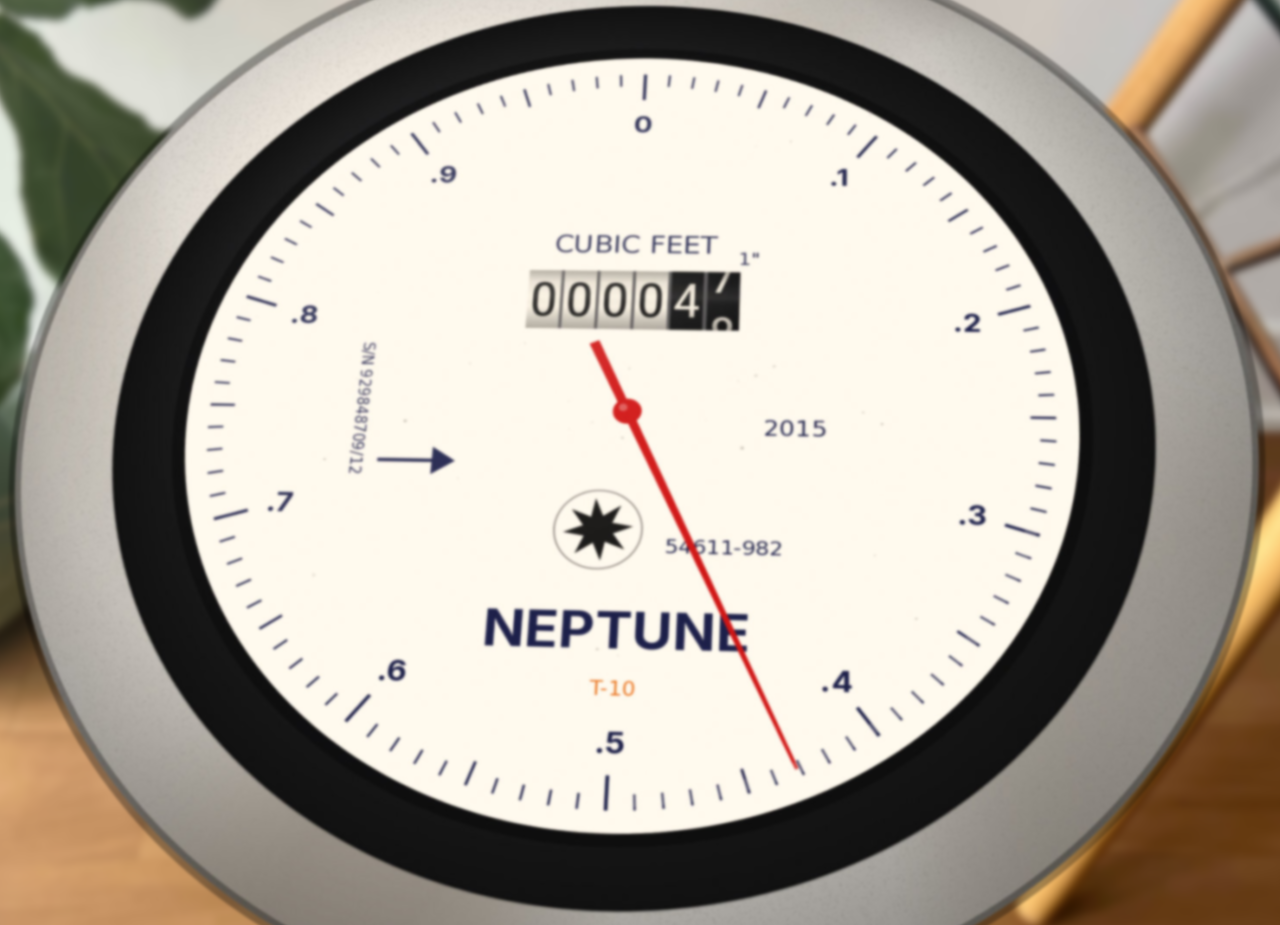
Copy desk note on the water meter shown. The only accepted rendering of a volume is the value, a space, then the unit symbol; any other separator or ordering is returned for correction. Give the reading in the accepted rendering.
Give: 47.43 ft³
